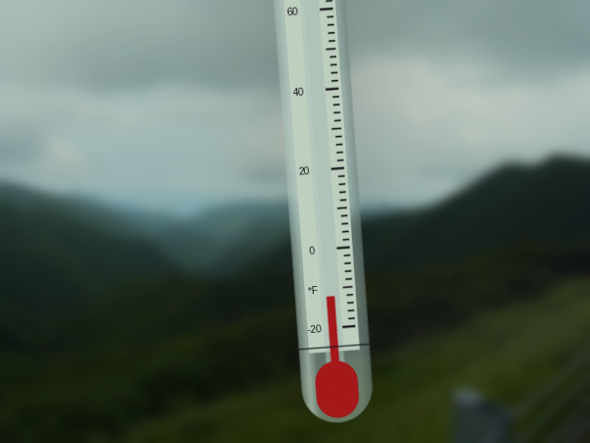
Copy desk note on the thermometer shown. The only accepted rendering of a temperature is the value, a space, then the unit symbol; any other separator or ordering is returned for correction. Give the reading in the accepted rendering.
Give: -12 °F
